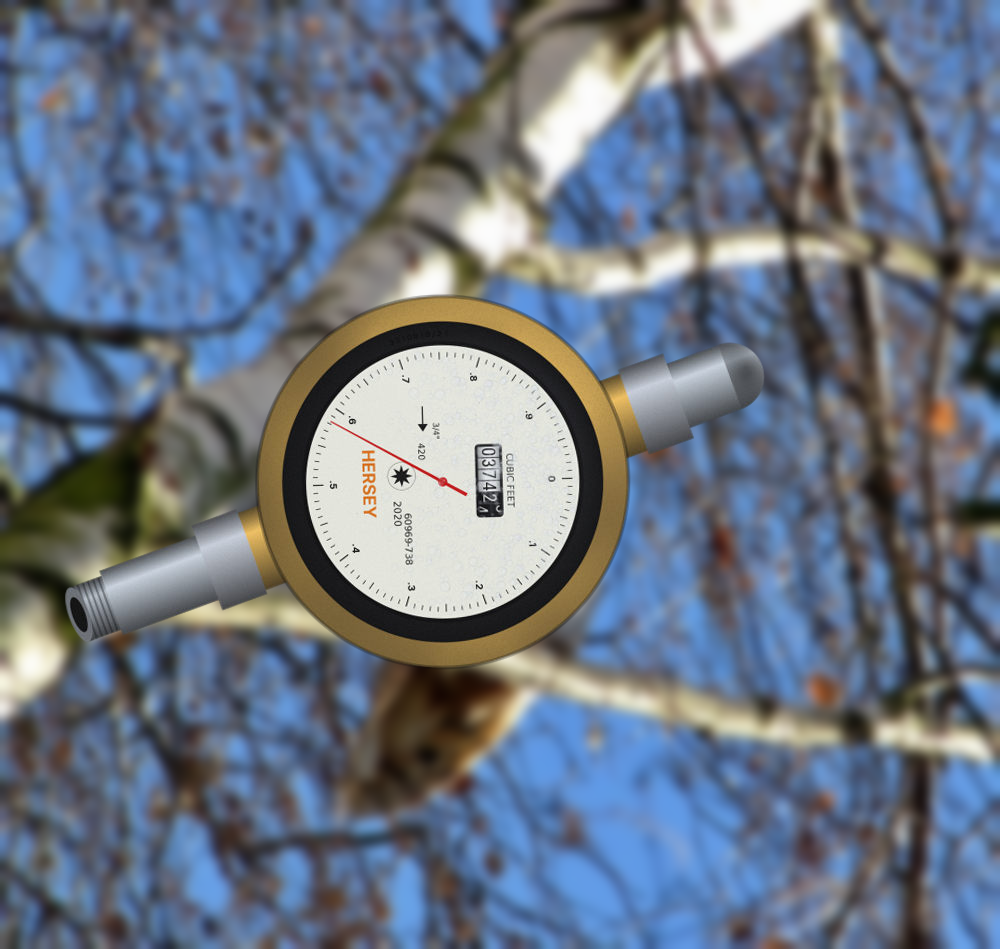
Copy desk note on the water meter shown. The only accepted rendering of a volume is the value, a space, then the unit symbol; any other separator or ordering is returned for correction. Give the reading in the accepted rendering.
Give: 37423.58 ft³
